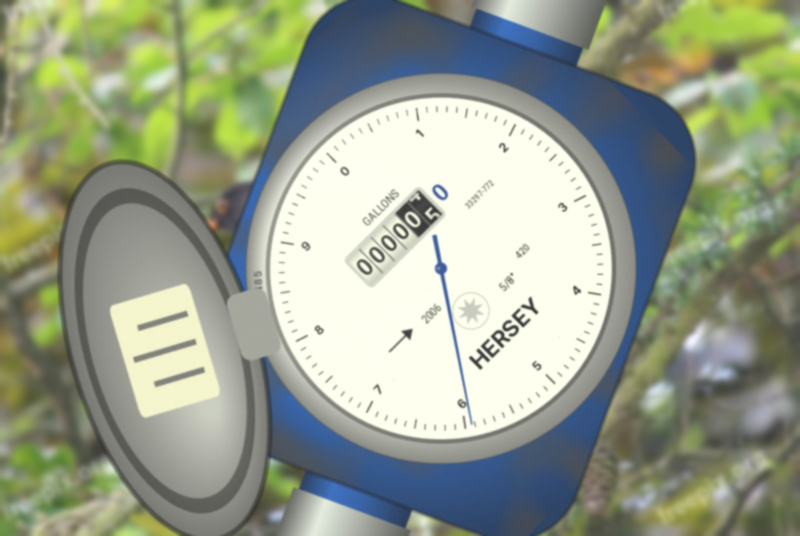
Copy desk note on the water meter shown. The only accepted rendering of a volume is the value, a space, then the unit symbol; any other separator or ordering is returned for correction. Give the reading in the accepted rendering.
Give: 45.9 gal
